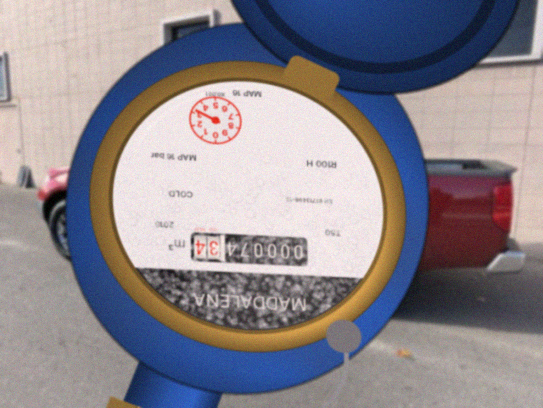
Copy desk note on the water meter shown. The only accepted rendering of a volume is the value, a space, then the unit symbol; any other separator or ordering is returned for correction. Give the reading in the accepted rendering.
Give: 74.343 m³
